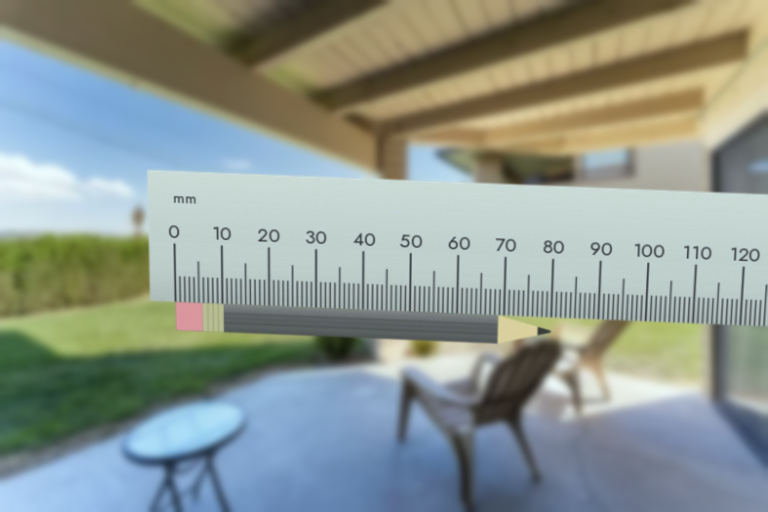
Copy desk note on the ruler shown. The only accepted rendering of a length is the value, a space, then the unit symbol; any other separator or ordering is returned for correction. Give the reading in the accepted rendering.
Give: 80 mm
